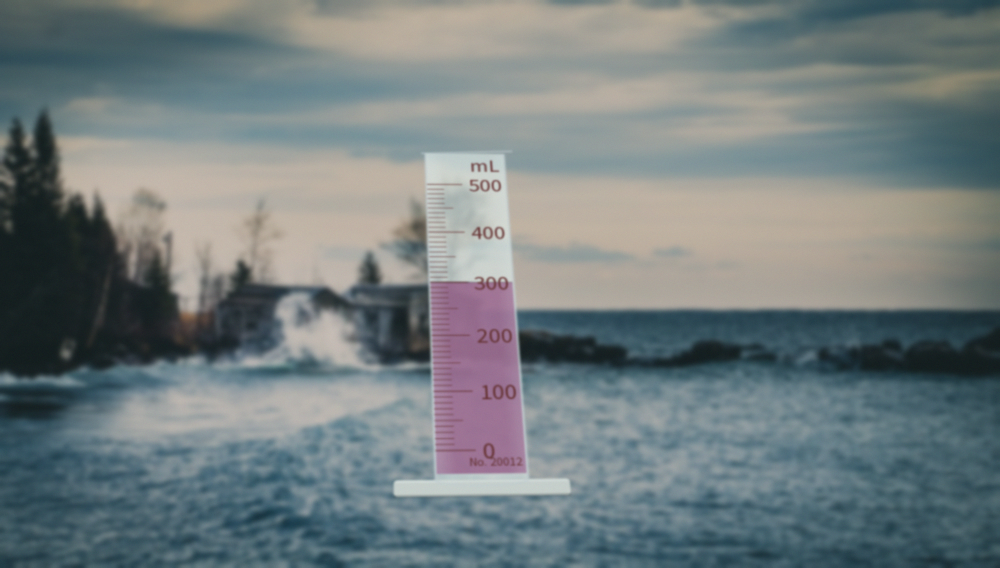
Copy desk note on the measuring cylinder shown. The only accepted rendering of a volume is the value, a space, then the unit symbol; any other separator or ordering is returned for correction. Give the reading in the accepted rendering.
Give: 300 mL
